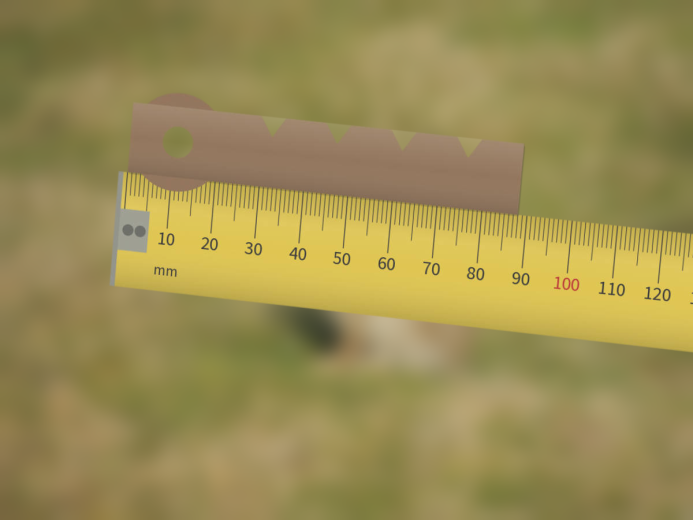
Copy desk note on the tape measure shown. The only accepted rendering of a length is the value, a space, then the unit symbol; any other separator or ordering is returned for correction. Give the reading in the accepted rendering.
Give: 88 mm
